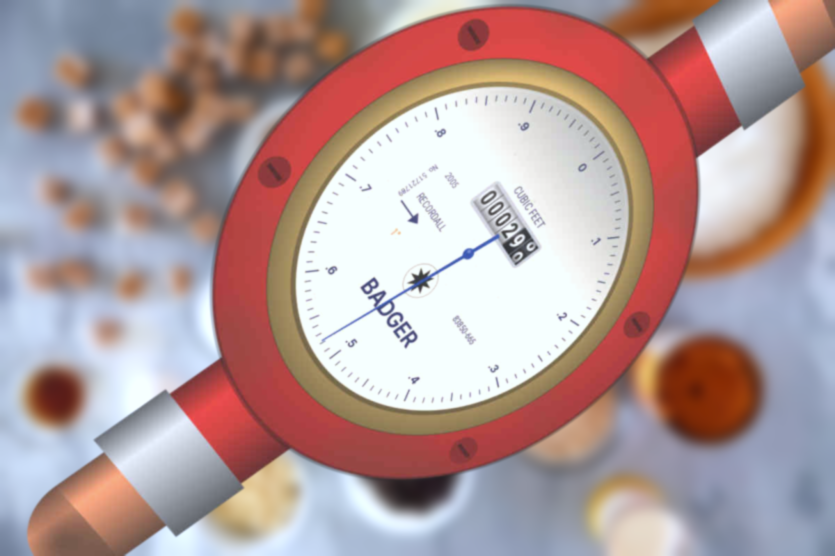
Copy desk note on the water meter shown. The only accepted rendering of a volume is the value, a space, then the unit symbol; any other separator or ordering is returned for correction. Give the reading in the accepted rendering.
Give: 298.52 ft³
